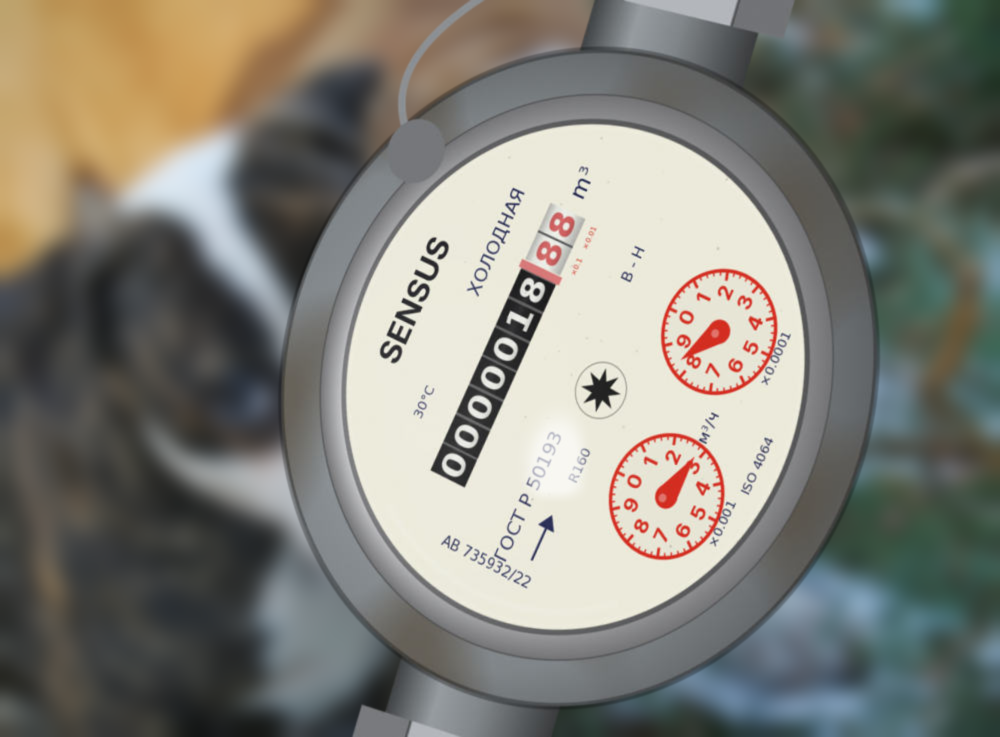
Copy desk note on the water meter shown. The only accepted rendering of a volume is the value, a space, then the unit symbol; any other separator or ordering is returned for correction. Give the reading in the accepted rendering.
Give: 18.8828 m³
